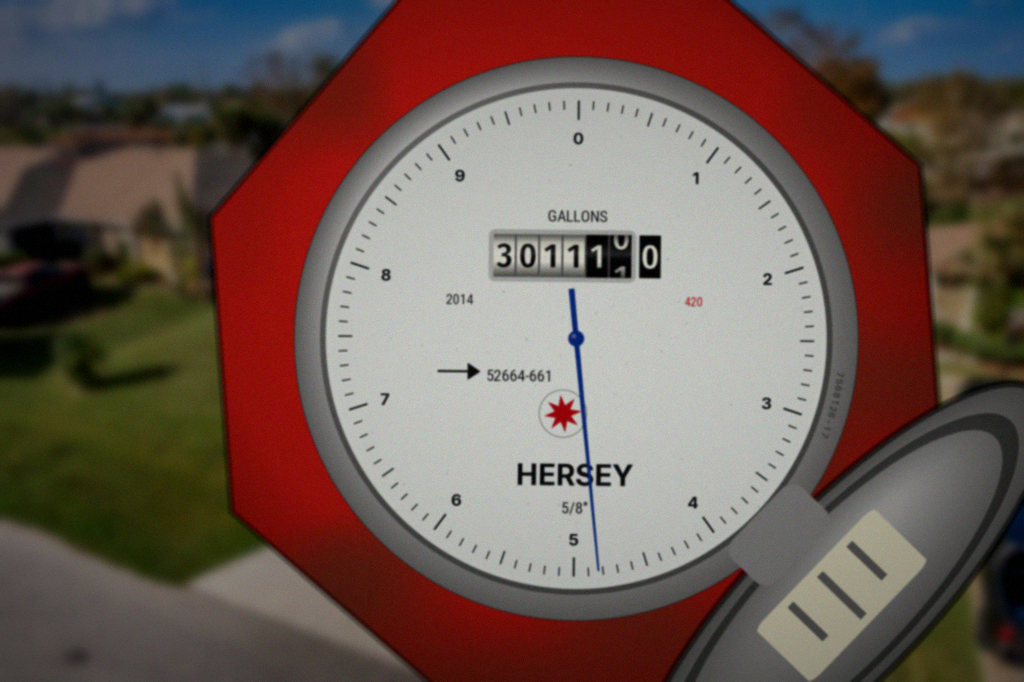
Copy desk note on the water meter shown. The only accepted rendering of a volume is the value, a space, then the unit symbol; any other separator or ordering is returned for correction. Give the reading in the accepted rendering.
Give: 3011104.8 gal
